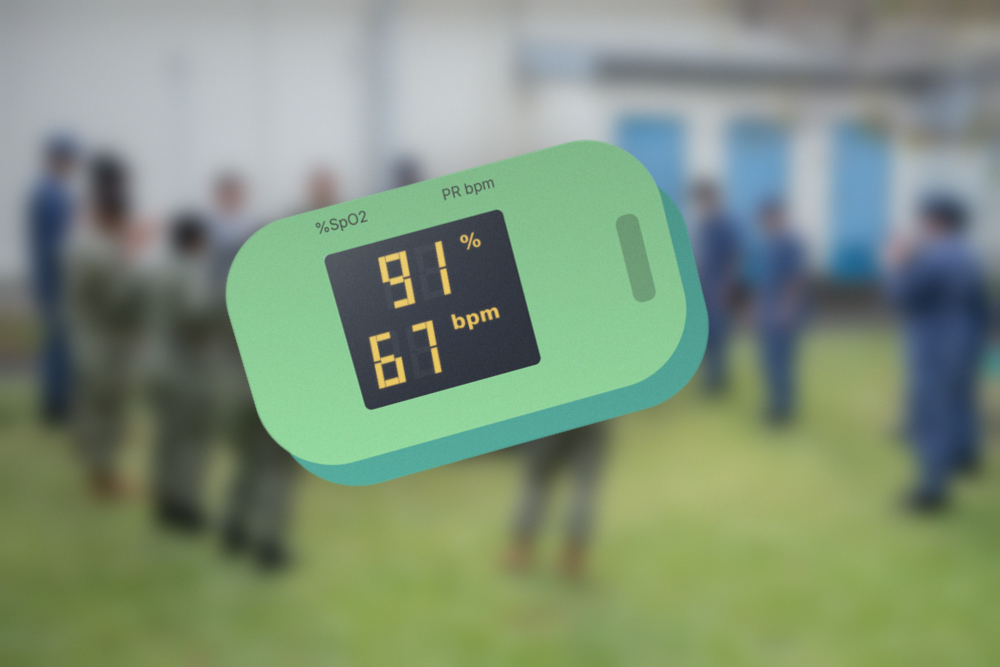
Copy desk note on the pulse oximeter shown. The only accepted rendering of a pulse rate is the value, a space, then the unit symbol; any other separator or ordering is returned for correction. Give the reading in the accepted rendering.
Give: 67 bpm
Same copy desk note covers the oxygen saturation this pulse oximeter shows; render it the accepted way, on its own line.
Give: 91 %
